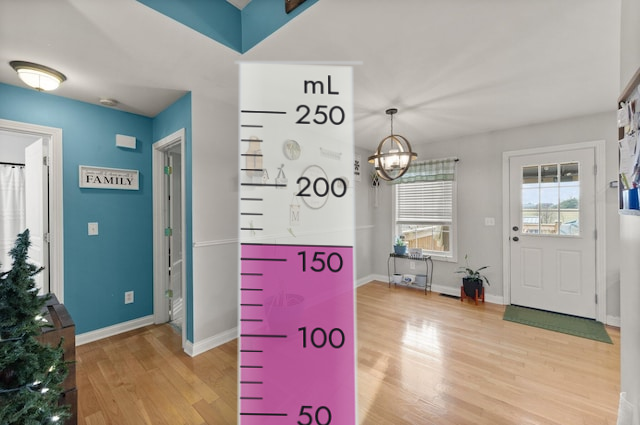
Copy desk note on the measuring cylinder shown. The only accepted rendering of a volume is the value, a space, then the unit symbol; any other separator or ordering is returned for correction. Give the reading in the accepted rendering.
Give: 160 mL
